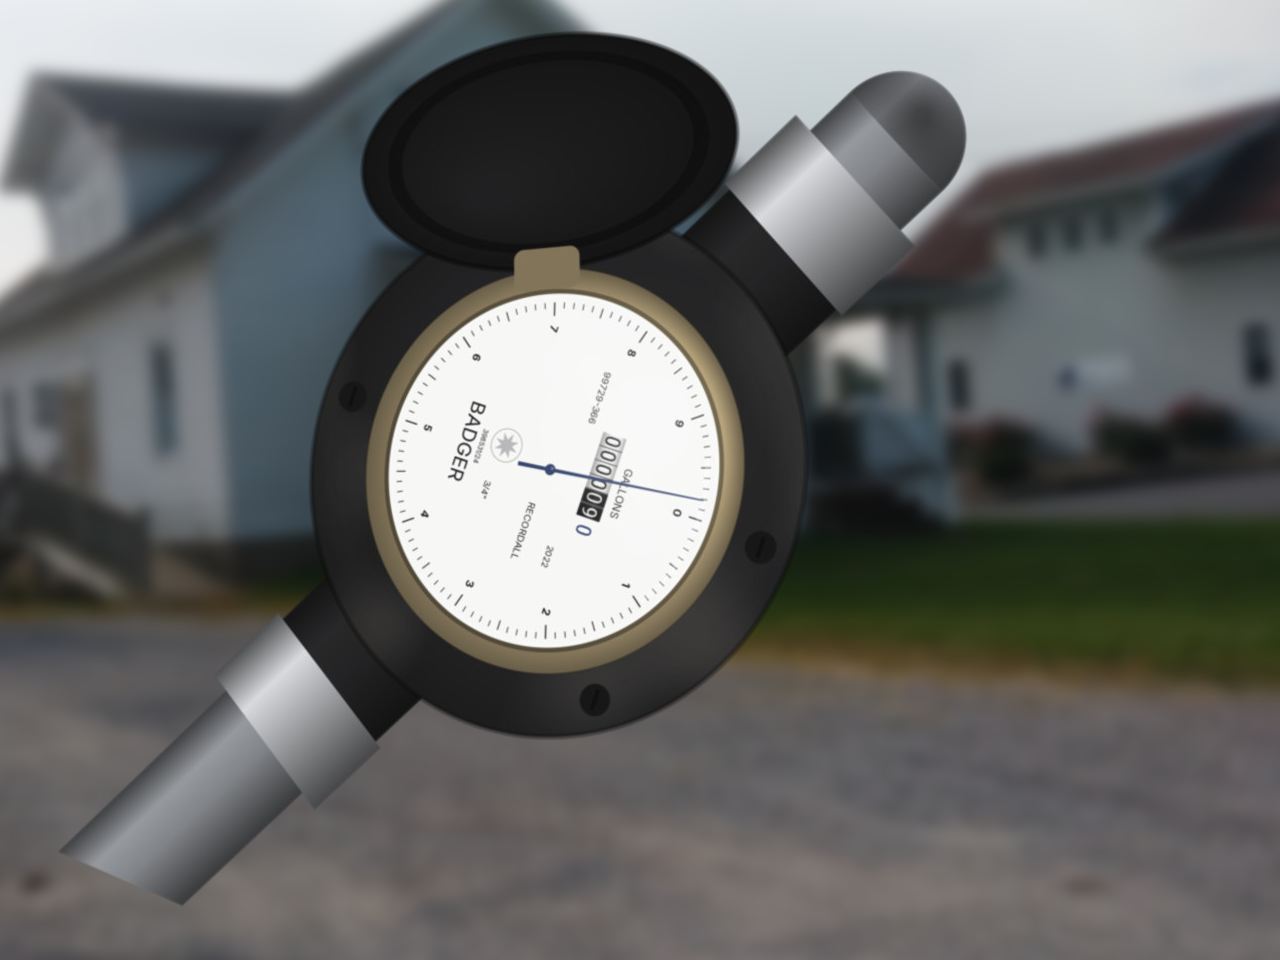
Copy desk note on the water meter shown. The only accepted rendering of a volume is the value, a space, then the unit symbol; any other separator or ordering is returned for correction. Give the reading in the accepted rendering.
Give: 89.8 gal
